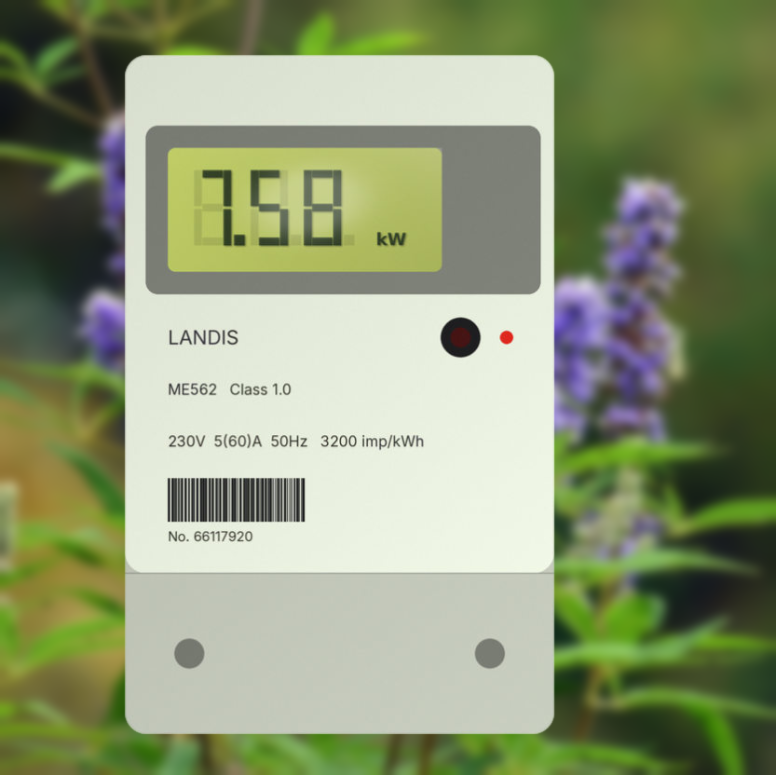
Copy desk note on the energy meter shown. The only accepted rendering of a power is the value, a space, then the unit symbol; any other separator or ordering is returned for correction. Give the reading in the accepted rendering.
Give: 7.58 kW
